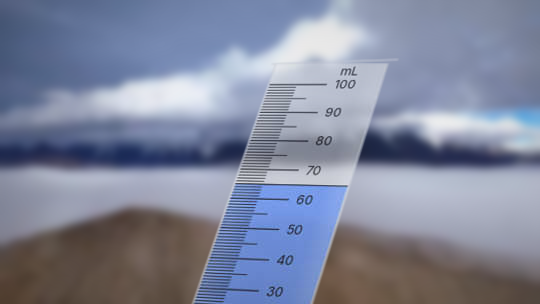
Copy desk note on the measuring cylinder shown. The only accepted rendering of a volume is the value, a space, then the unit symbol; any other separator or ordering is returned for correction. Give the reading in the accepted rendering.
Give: 65 mL
